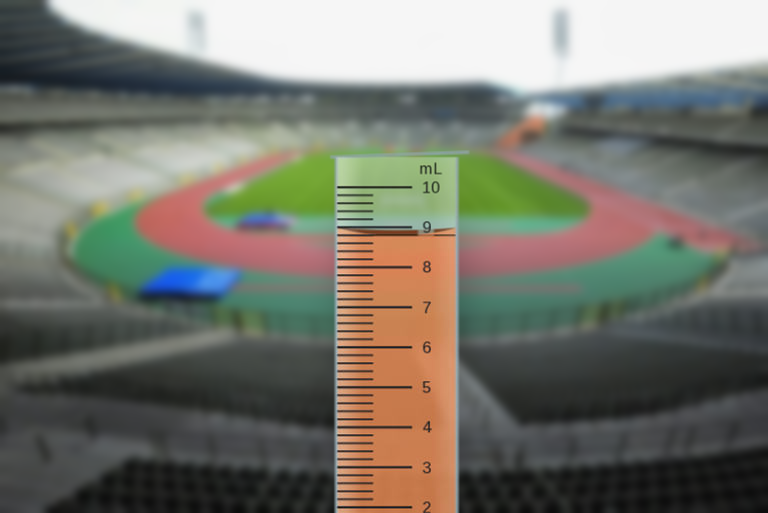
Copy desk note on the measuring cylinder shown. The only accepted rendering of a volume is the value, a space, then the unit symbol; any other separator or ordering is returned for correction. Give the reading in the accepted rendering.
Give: 8.8 mL
